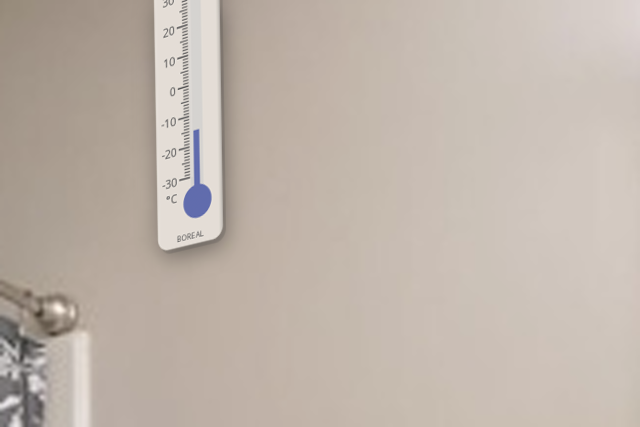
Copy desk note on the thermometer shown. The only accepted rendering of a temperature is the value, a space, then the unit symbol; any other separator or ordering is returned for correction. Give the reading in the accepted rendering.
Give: -15 °C
